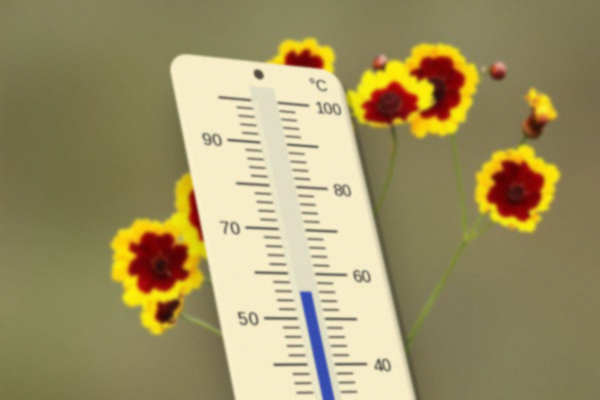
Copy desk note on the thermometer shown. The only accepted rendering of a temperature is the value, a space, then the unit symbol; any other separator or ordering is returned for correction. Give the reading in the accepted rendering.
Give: 56 °C
